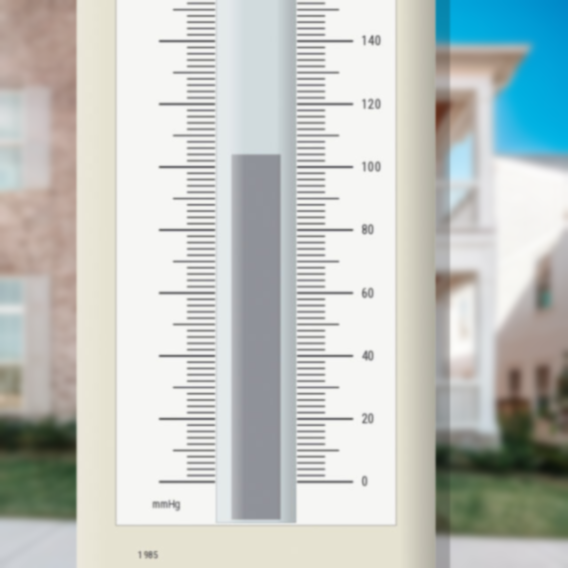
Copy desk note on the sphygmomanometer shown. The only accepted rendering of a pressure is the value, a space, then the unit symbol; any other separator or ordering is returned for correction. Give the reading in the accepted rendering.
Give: 104 mmHg
